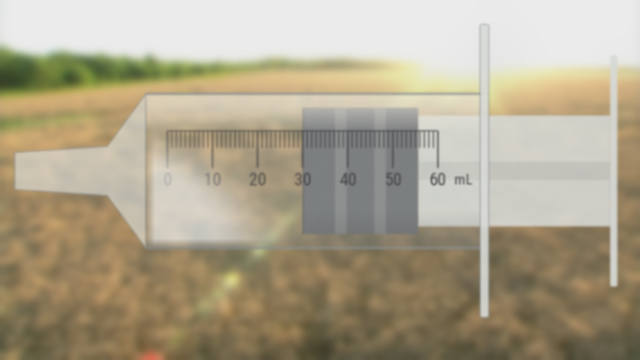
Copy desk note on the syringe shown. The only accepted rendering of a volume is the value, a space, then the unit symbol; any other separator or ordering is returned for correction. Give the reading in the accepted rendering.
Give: 30 mL
